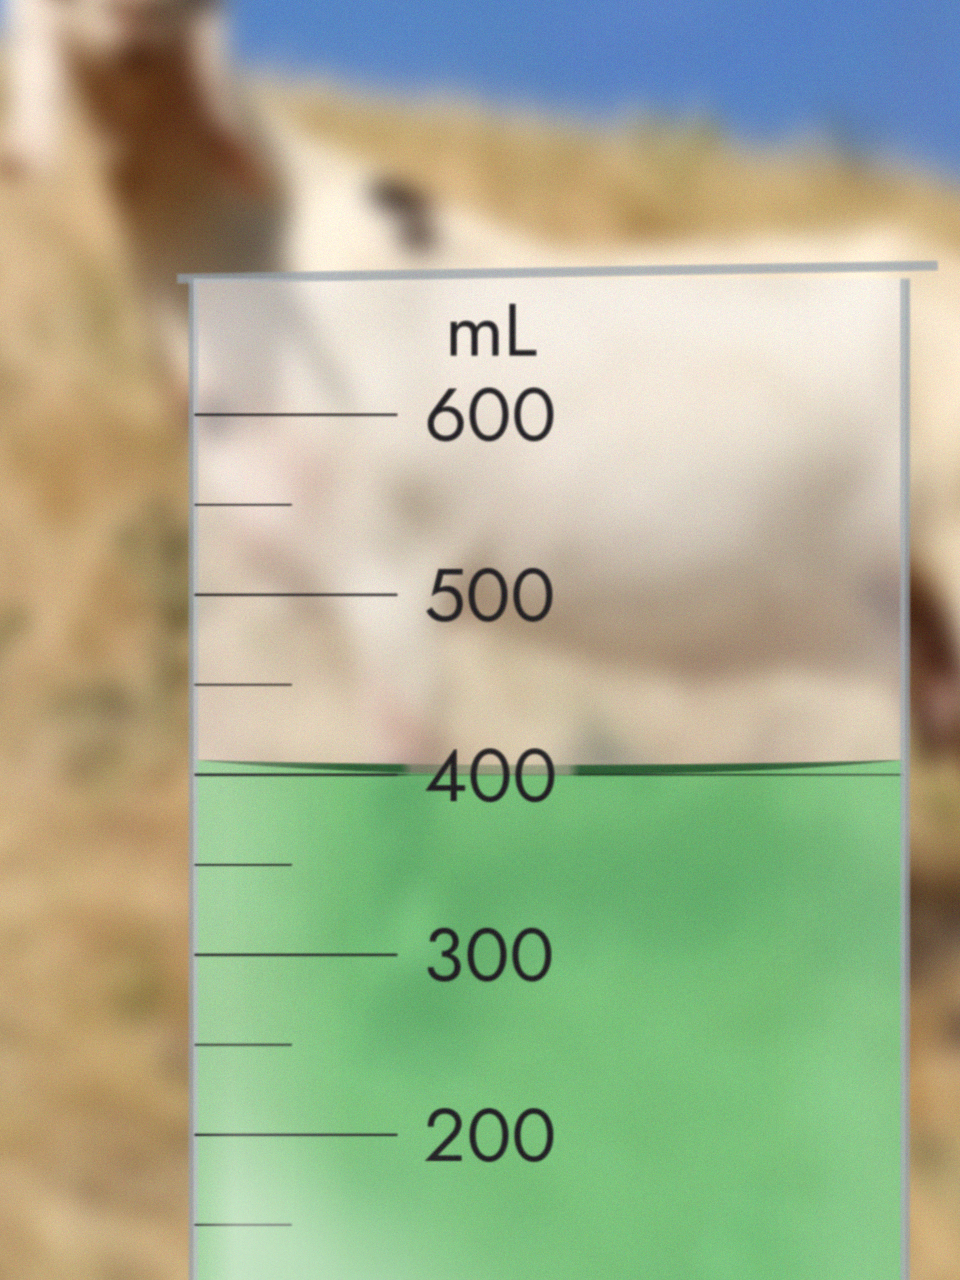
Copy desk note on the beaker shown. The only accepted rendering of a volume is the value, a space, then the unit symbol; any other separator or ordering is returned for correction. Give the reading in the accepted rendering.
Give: 400 mL
